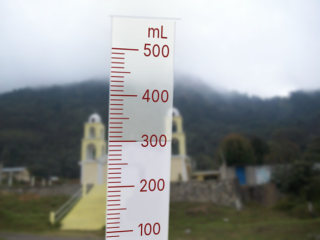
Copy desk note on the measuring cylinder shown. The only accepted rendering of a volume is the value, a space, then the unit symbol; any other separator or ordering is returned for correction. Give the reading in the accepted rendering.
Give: 300 mL
